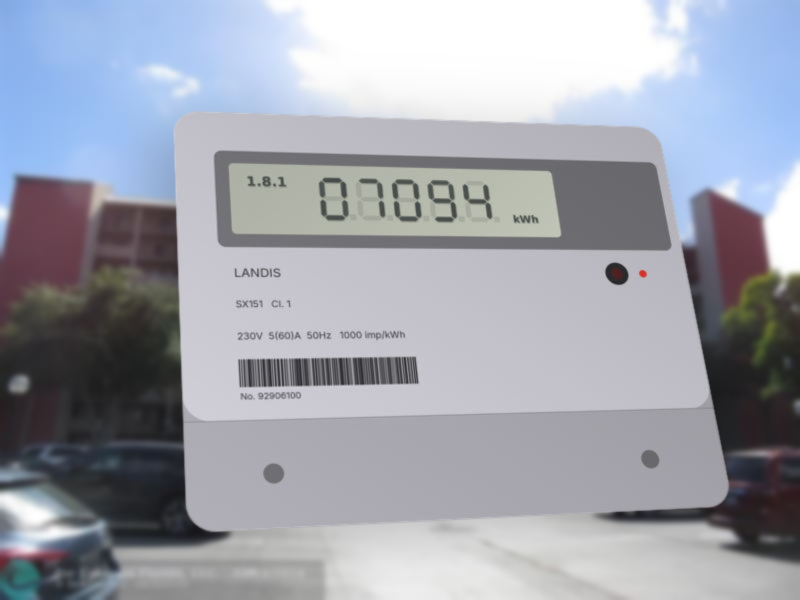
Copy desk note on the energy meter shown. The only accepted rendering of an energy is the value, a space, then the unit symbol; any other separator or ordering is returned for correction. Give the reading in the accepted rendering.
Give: 7094 kWh
